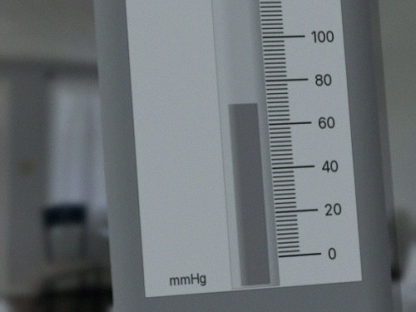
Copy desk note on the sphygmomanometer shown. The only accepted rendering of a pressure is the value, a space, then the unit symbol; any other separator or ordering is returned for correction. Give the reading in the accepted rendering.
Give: 70 mmHg
